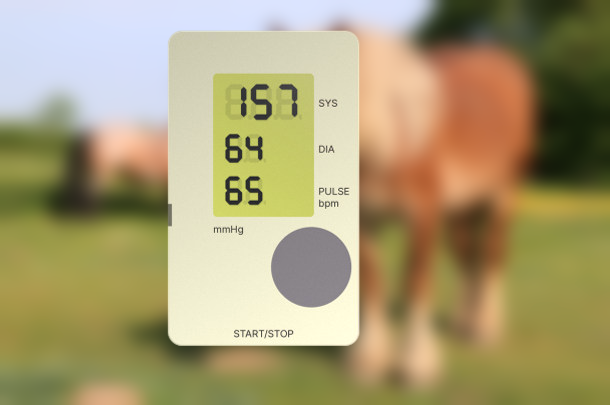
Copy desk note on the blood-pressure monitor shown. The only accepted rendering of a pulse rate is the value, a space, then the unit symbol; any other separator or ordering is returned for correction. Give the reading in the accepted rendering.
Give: 65 bpm
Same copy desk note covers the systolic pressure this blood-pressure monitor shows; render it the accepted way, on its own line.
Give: 157 mmHg
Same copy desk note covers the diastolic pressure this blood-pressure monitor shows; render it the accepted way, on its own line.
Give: 64 mmHg
